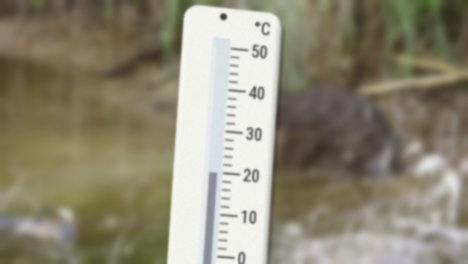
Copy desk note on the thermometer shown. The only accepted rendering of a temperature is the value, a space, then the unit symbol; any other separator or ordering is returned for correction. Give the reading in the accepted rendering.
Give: 20 °C
